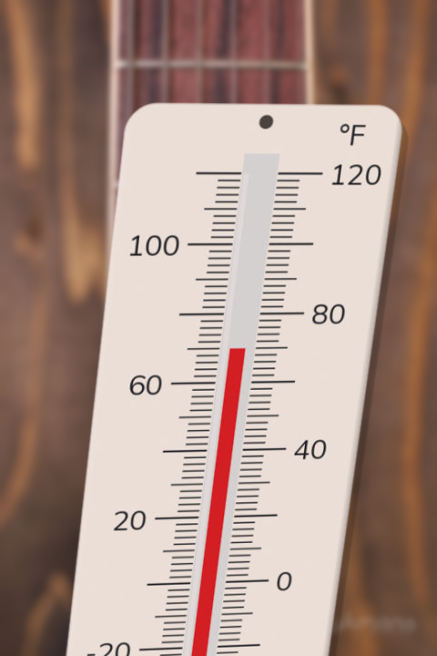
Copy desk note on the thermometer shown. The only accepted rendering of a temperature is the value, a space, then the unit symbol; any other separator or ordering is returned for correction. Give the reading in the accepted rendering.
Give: 70 °F
